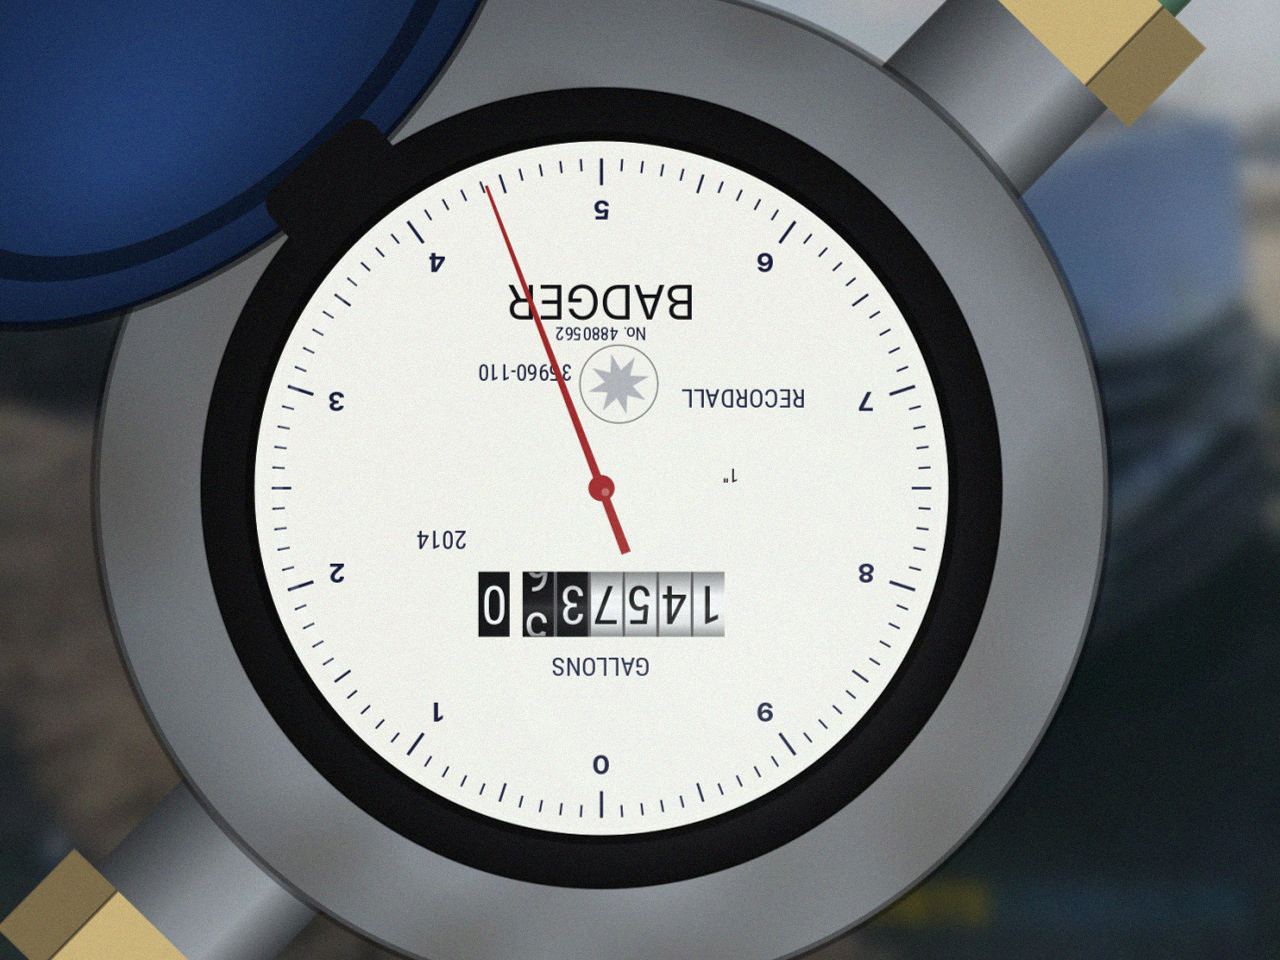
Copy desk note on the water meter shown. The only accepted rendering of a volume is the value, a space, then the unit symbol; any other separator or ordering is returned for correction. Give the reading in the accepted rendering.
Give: 1457354.4 gal
